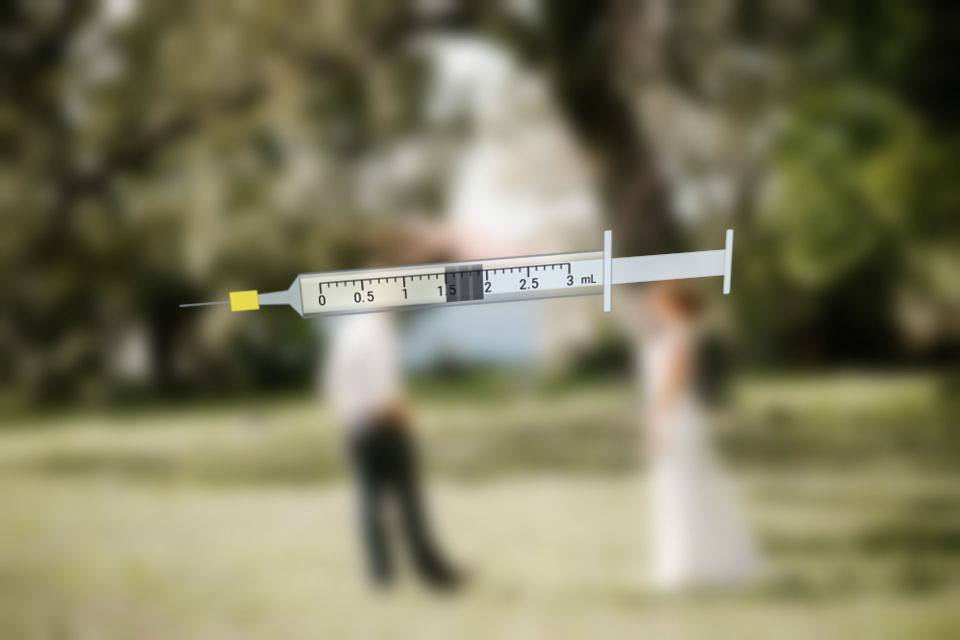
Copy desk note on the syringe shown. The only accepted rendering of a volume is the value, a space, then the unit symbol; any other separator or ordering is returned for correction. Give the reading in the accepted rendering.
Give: 1.5 mL
